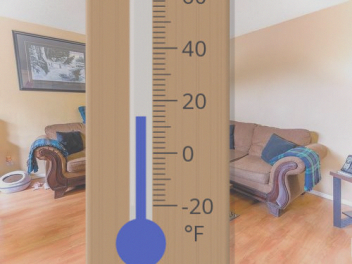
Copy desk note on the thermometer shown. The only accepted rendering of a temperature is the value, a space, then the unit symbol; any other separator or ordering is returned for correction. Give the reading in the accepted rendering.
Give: 14 °F
